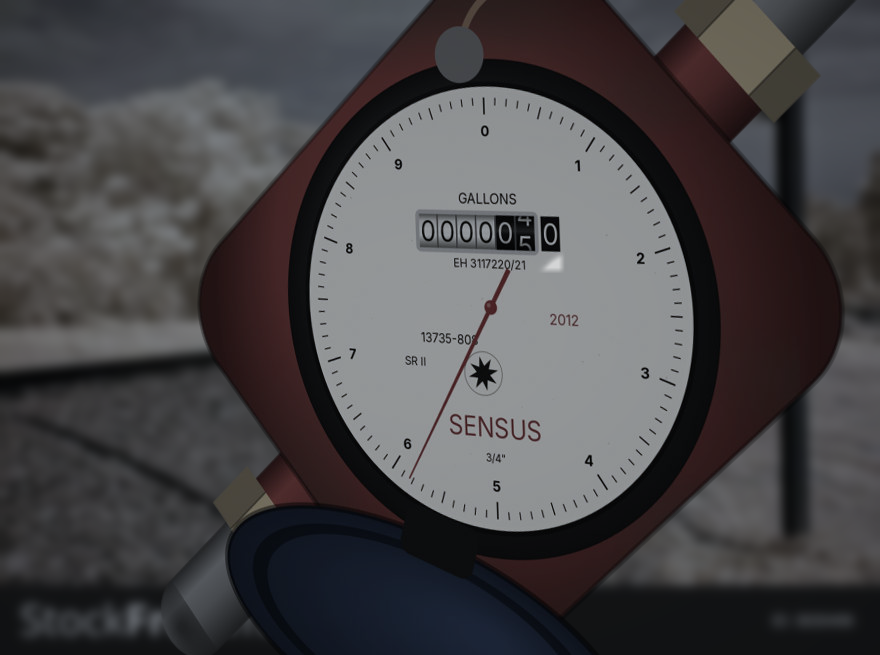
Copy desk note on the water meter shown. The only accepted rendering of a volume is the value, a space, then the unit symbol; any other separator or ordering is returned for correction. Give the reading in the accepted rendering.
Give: 45.8 gal
